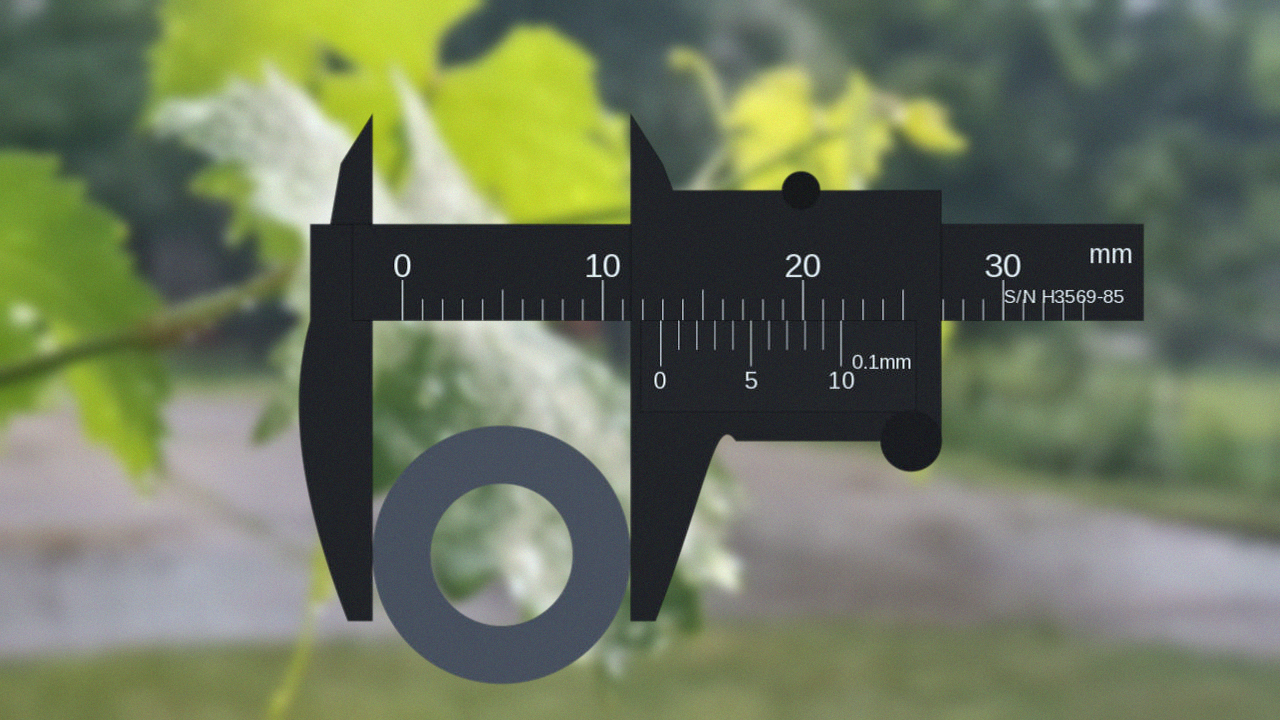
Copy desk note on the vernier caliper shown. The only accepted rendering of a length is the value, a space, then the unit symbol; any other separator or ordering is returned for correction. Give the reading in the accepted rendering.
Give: 12.9 mm
